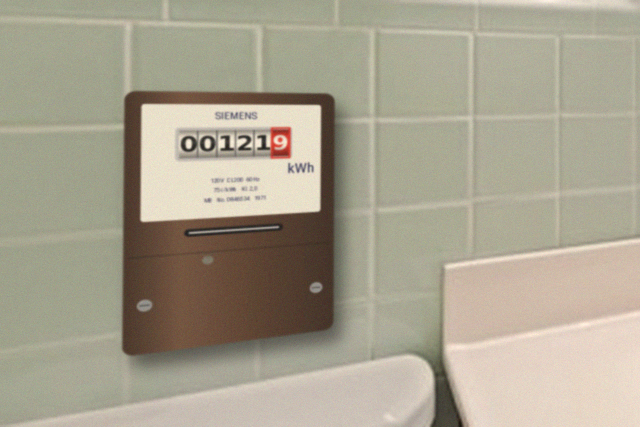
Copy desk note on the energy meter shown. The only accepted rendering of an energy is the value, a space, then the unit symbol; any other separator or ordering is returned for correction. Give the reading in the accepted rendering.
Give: 121.9 kWh
